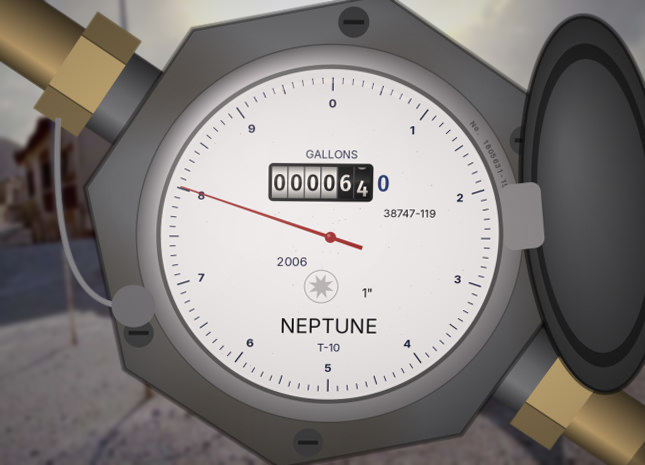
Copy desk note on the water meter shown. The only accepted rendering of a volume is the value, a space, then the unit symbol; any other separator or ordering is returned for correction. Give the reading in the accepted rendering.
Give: 638.0 gal
